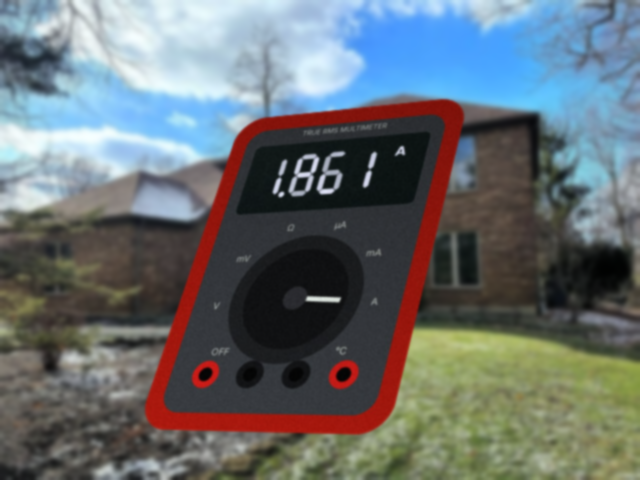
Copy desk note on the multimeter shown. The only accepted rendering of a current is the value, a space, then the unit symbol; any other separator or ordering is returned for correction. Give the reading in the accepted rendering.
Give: 1.861 A
